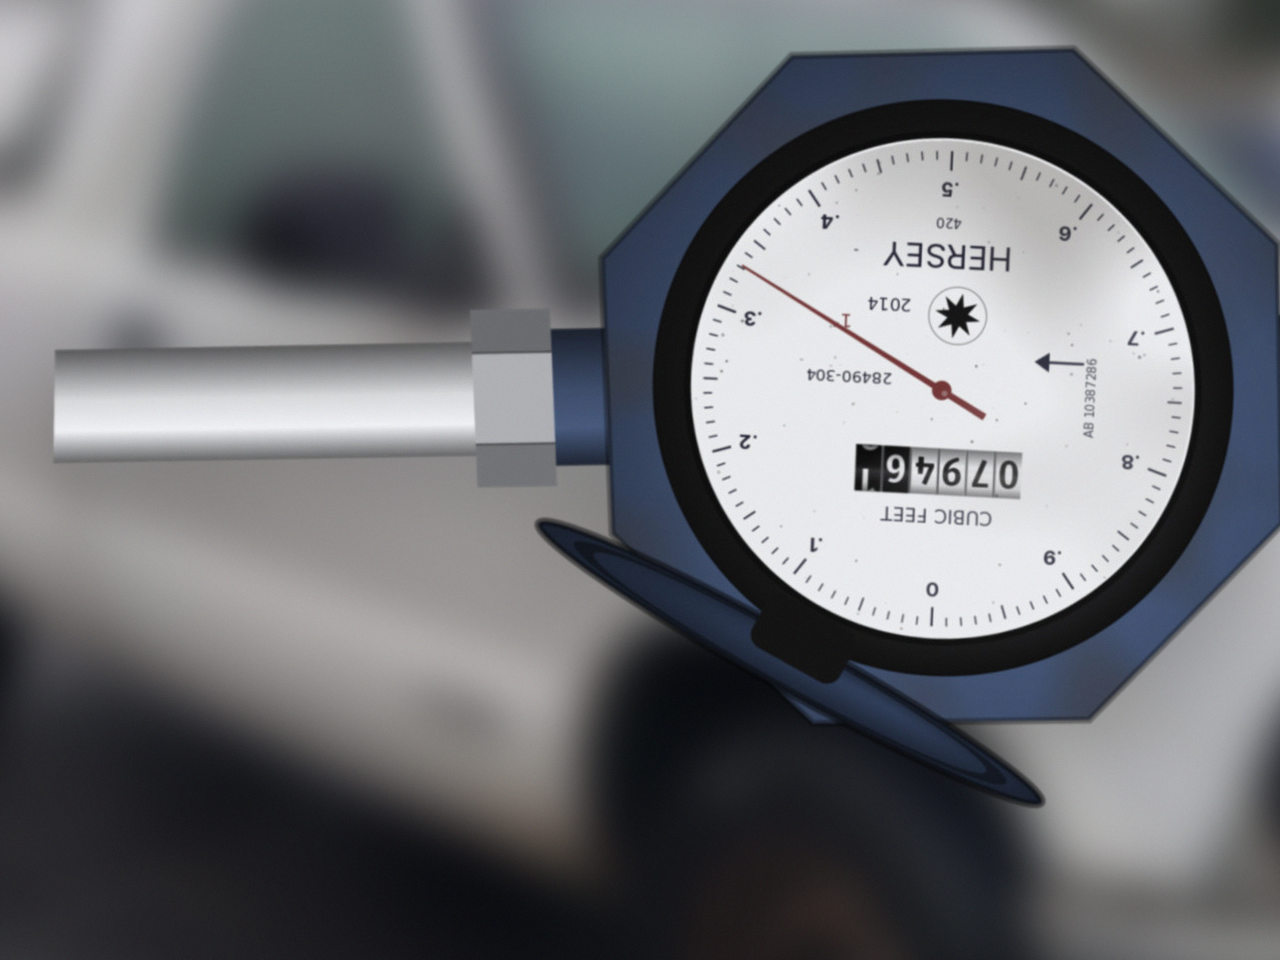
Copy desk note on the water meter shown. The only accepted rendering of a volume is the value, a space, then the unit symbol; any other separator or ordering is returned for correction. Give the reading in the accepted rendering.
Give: 79461.33 ft³
